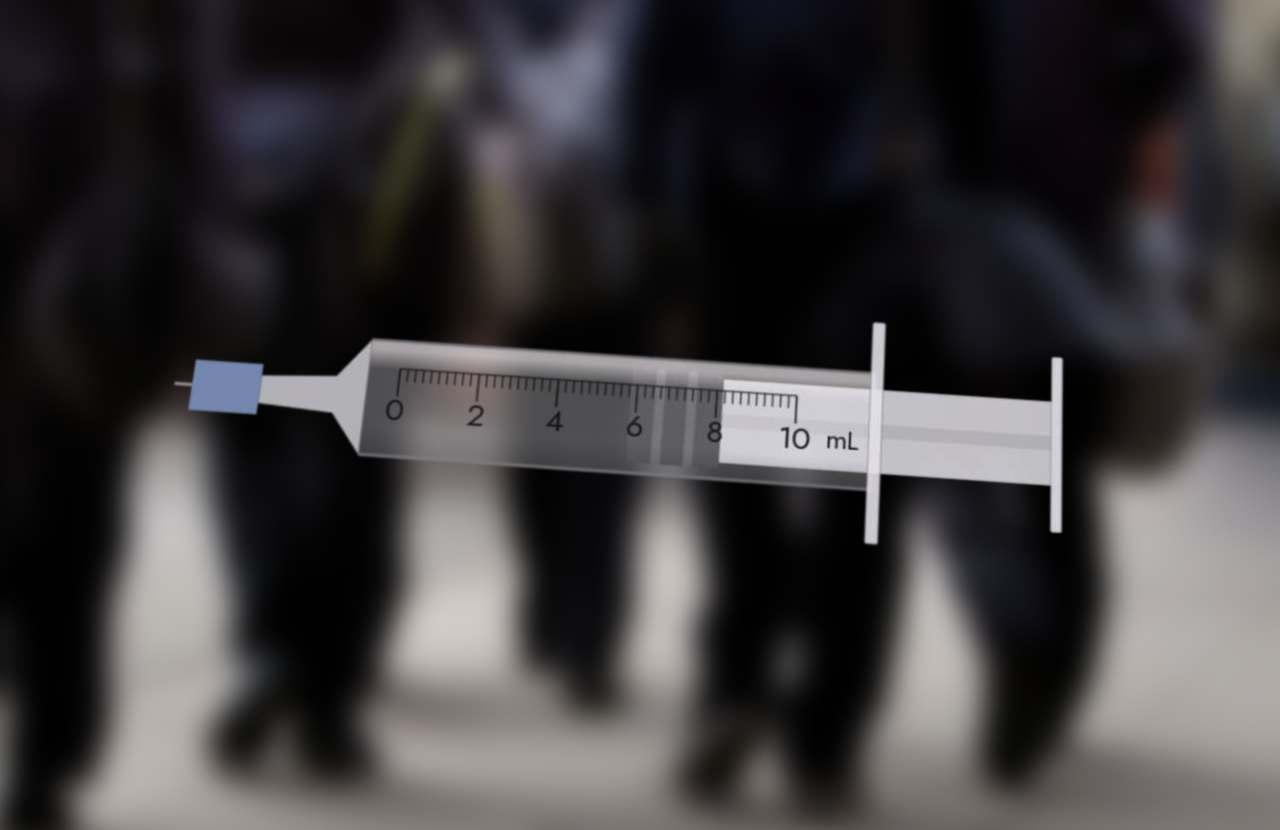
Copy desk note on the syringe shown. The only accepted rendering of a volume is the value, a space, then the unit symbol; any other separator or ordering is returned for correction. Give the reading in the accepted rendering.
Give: 5.8 mL
